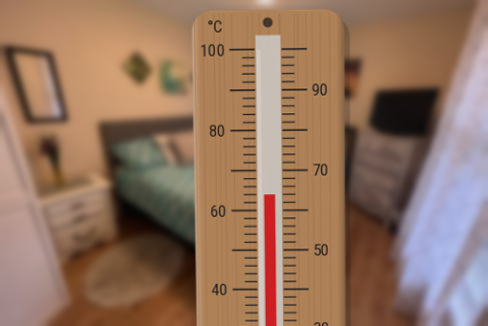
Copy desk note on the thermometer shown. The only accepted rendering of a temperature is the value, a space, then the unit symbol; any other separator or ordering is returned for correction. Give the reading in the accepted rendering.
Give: 64 °C
